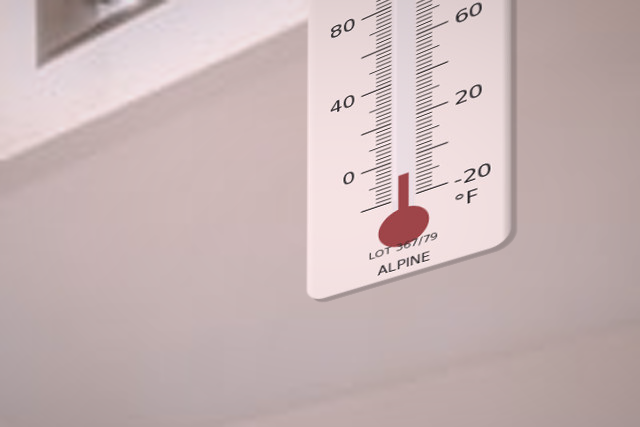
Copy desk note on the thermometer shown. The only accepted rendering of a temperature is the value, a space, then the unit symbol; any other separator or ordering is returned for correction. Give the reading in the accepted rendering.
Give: -8 °F
